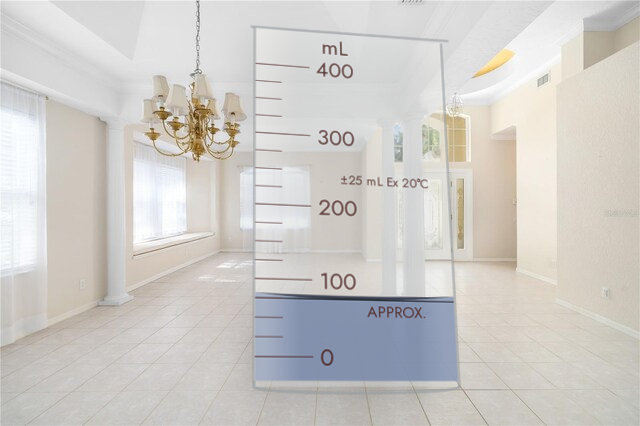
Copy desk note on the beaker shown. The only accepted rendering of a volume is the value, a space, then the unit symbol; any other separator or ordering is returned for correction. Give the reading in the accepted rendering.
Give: 75 mL
